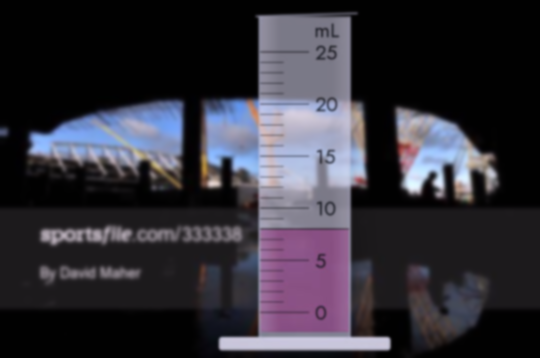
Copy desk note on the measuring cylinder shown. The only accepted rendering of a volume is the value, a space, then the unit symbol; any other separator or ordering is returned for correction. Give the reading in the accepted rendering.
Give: 8 mL
